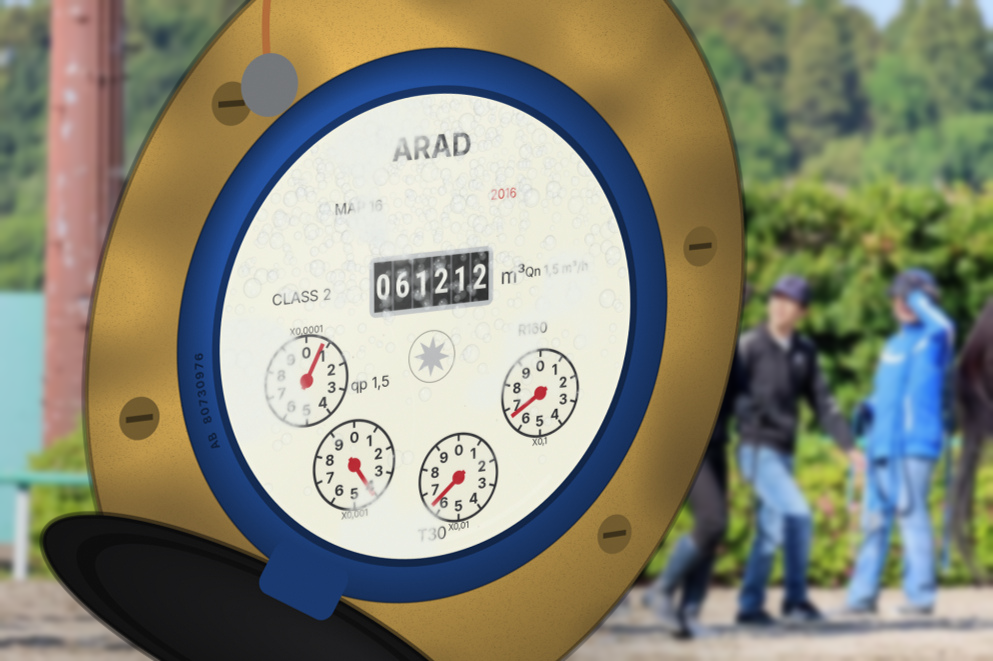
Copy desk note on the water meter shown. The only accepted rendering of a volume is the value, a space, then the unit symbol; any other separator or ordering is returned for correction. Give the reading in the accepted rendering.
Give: 61212.6640 m³
